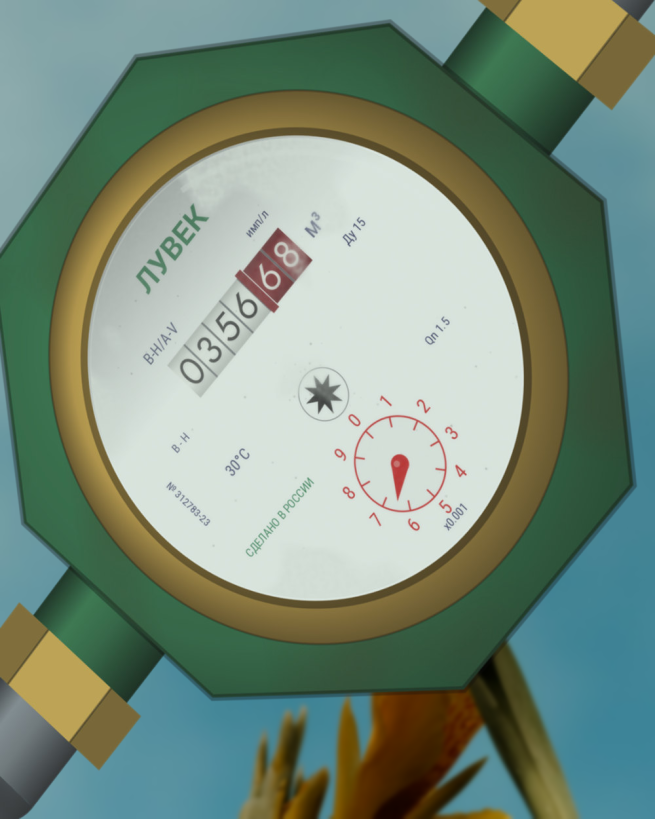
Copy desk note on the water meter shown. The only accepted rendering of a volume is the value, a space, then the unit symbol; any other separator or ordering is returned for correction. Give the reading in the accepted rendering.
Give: 356.686 m³
